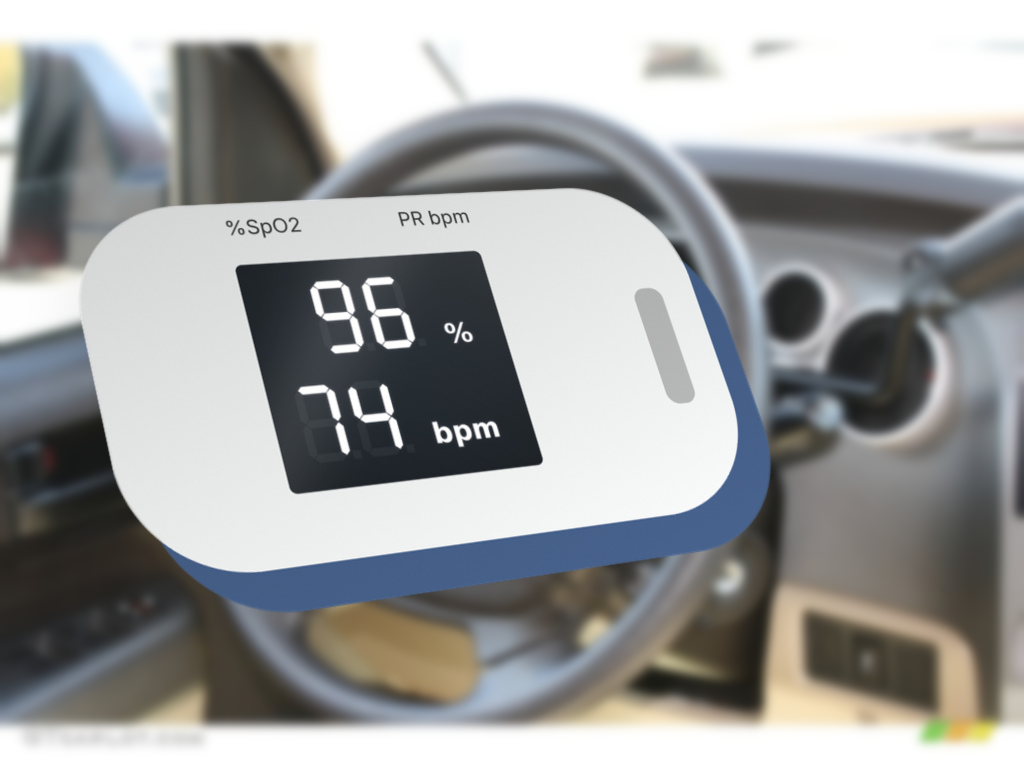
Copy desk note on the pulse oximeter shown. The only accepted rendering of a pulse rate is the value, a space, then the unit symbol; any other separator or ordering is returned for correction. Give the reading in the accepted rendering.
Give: 74 bpm
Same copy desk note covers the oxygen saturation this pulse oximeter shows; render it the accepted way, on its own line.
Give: 96 %
